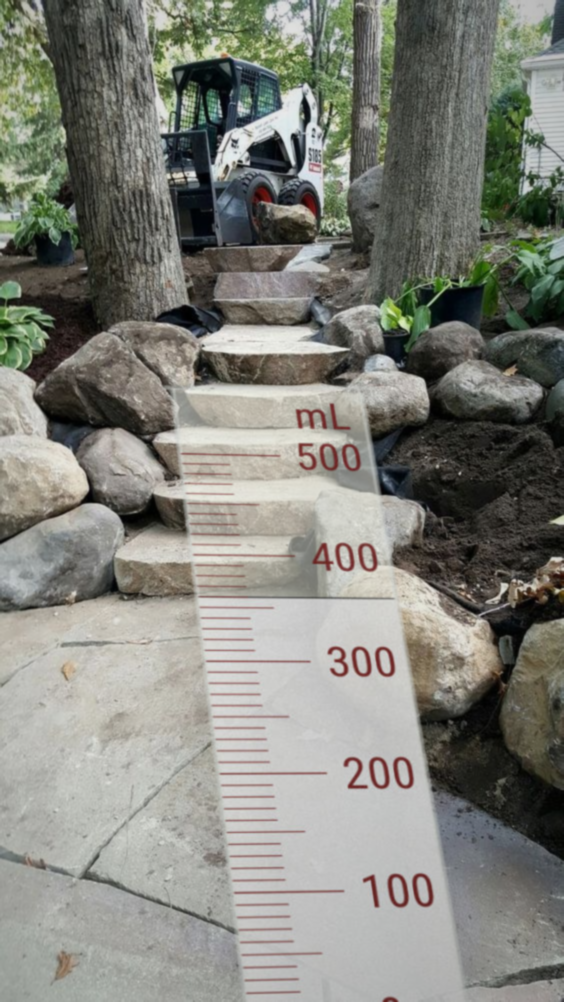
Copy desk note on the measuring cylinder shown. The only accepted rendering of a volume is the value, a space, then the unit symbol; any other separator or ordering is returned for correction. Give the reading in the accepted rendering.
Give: 360 mL
